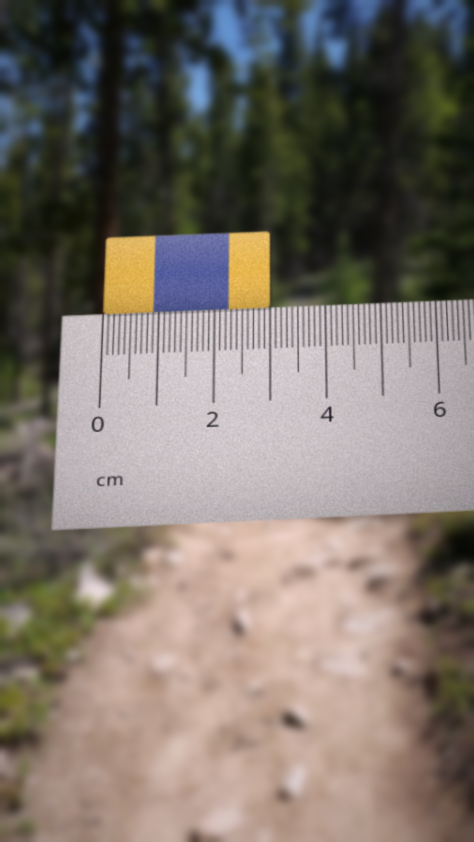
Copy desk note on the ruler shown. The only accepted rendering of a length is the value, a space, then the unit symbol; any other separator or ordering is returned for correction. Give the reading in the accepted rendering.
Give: 3 cm
